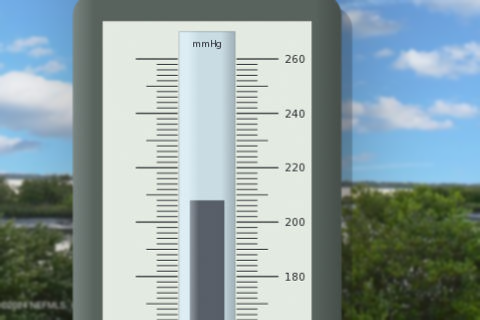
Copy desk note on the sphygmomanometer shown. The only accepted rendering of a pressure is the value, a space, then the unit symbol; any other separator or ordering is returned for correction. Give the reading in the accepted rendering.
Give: 208 mmHg
